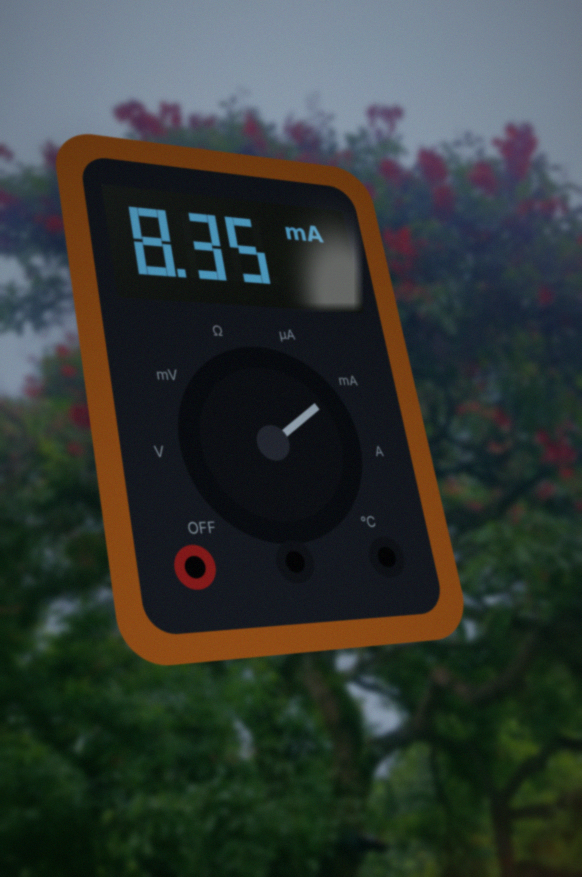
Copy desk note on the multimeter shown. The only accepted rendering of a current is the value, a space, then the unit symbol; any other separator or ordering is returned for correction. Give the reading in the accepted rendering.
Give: 8.35 mA
